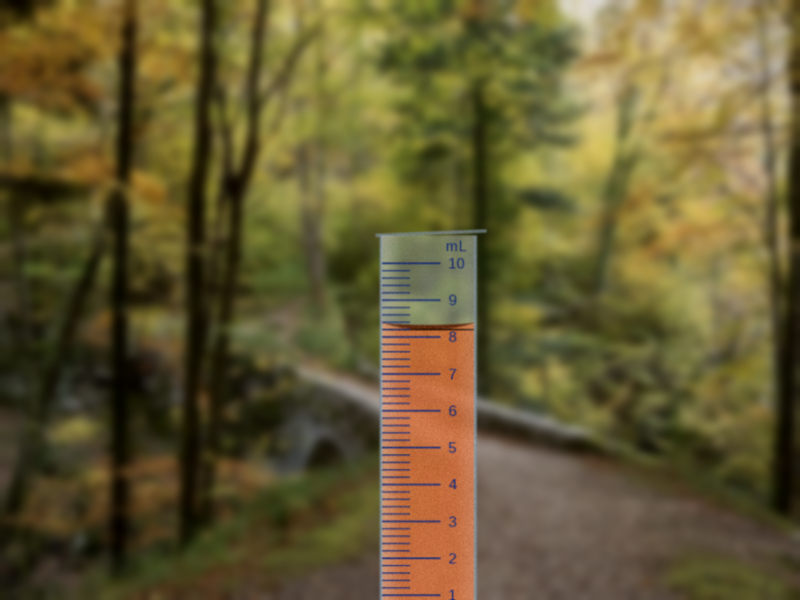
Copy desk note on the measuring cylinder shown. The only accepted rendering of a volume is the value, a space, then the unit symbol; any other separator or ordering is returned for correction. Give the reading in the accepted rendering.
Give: 8.2 mL
